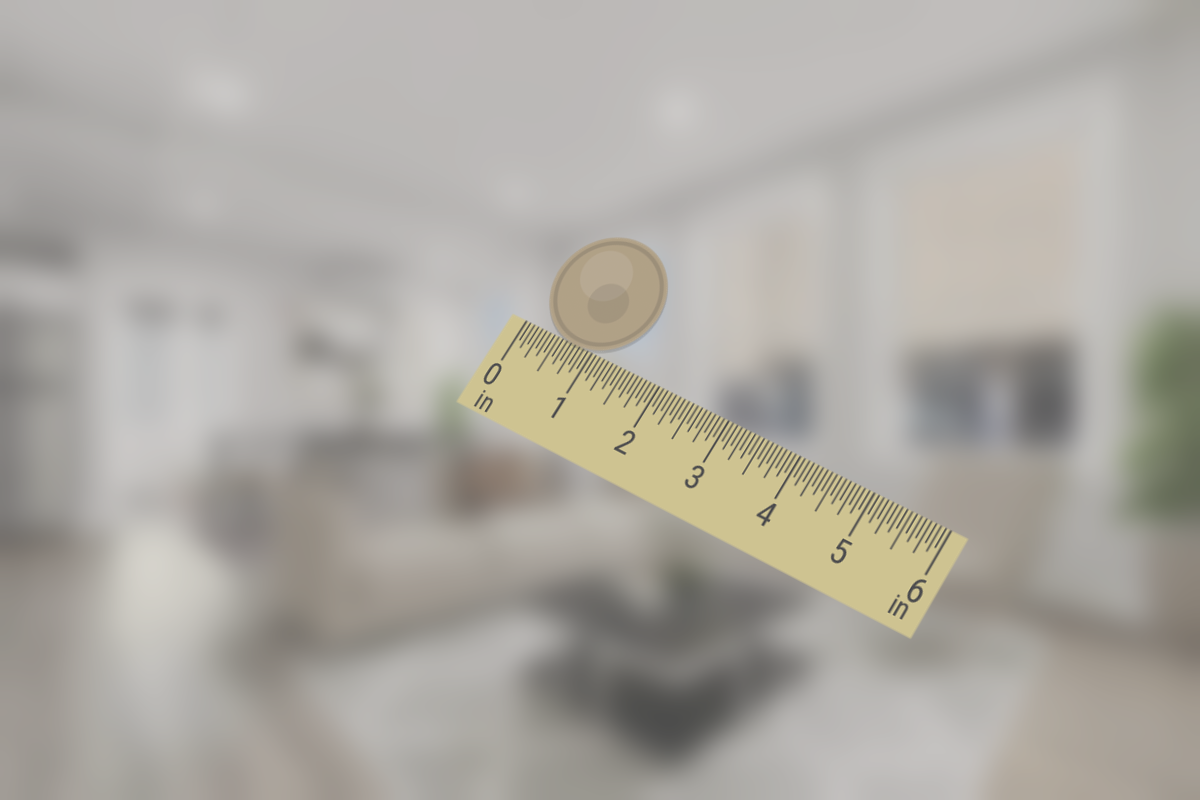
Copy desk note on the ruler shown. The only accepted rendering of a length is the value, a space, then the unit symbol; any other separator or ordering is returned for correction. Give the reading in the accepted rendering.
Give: 1.5 in
